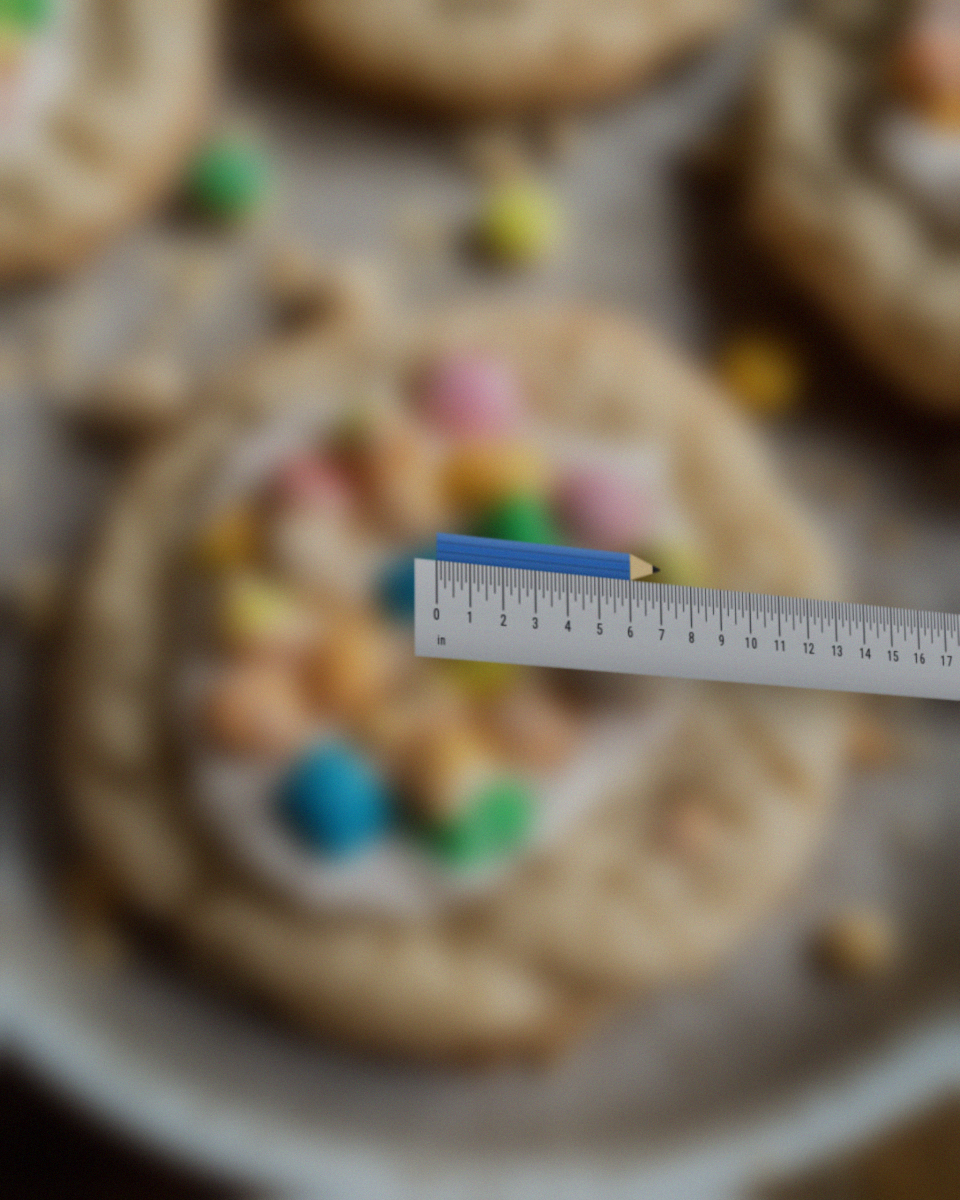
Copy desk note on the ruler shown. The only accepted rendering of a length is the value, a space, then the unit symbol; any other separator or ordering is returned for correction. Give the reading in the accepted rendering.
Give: 7 in
